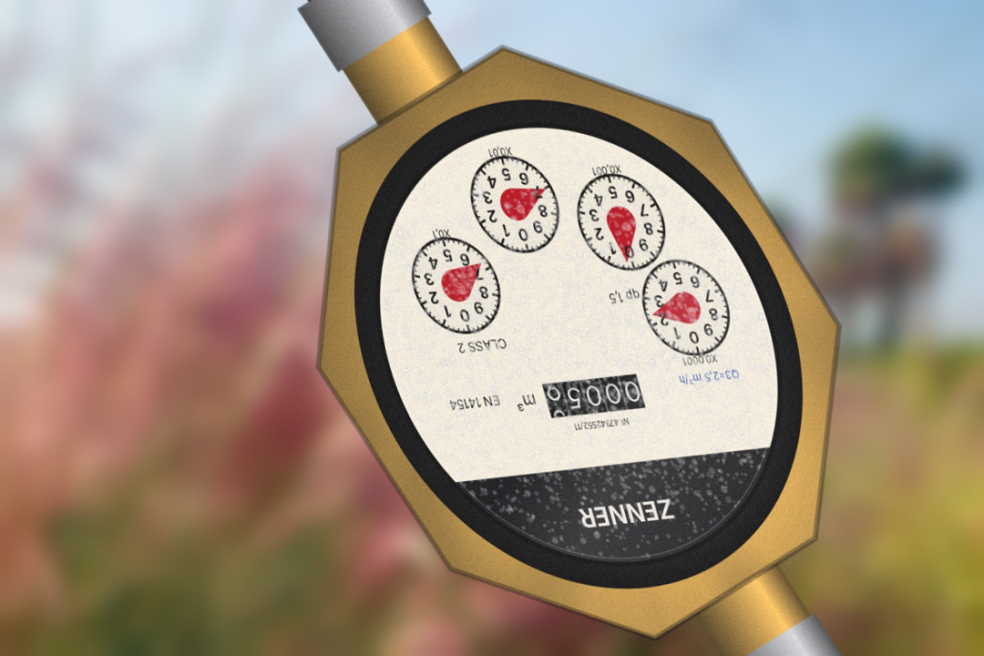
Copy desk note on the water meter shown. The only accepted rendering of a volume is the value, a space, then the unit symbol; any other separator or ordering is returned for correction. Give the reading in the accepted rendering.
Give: 58.6702 m³
